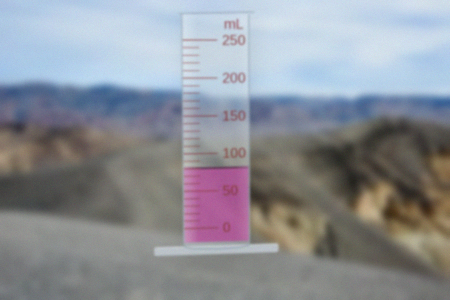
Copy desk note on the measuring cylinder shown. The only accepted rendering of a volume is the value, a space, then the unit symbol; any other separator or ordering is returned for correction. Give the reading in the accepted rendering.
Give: 80 mL
